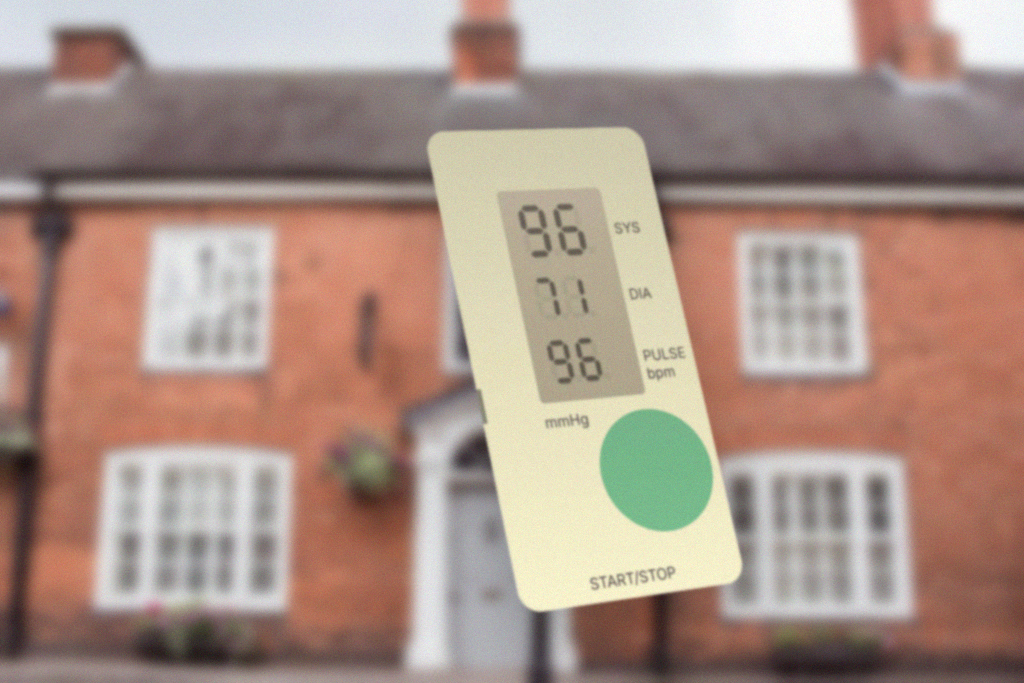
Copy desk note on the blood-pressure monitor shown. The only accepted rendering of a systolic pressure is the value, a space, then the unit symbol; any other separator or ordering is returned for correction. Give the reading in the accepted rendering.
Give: 96 mmHg
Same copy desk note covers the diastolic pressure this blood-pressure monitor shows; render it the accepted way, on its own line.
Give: 71 mmHg
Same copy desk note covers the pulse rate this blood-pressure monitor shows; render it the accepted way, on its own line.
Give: 96 bpm
